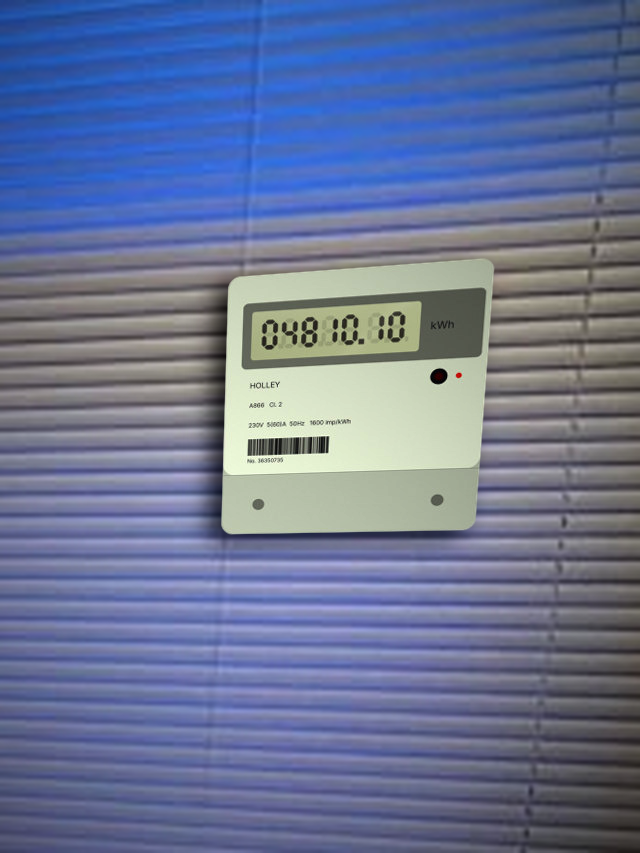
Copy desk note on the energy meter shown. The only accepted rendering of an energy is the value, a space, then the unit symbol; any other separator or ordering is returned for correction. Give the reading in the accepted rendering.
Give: 4810.10 kWh
